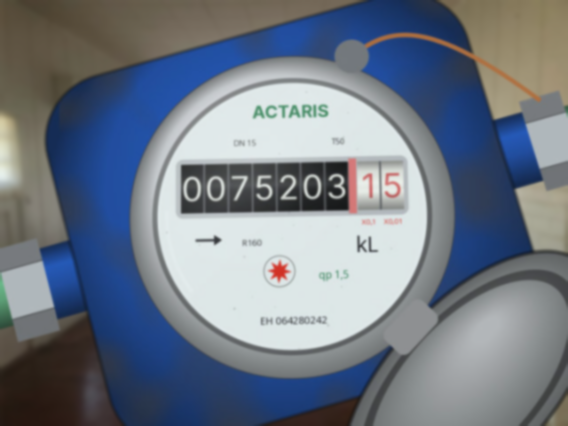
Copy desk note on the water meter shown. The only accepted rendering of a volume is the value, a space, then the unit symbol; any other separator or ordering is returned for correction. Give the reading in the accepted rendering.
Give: 75203.15 kL
